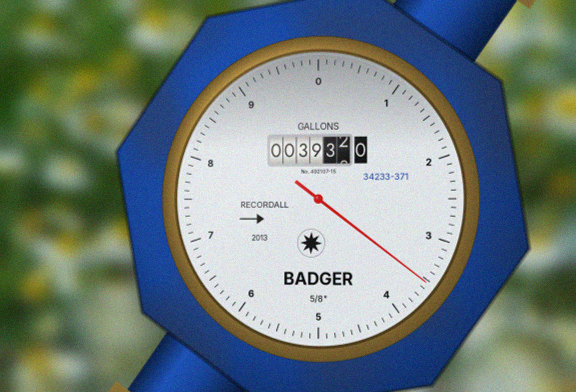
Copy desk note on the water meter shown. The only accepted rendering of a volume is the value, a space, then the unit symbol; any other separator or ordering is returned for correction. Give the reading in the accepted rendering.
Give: 39323.5 gal
